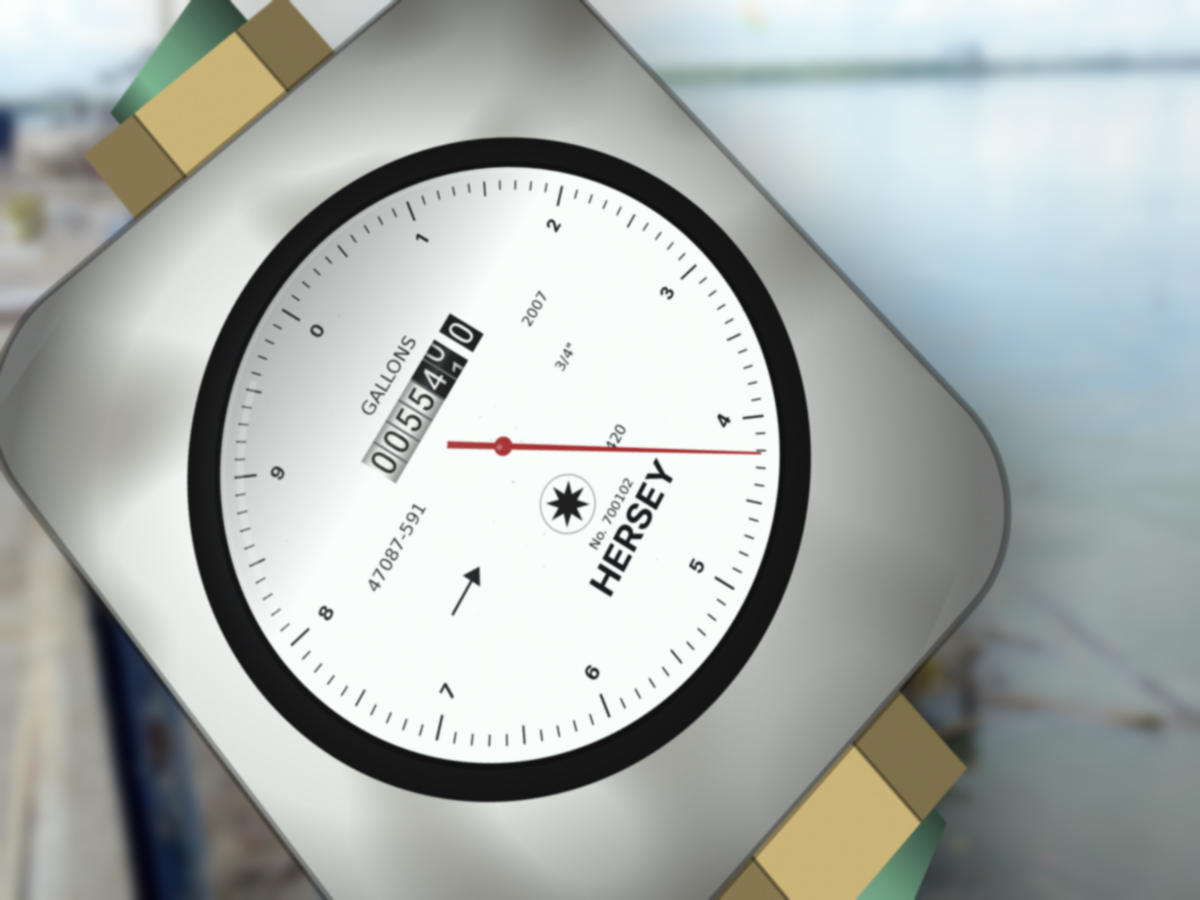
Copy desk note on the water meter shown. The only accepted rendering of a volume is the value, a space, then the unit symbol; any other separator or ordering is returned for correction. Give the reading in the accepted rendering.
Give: 55404.2 gal
